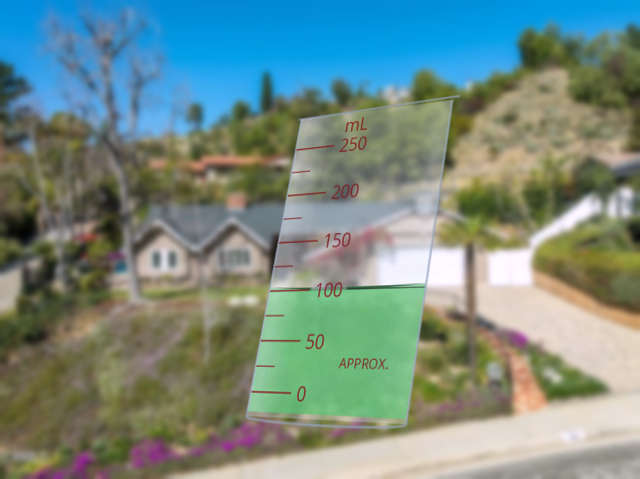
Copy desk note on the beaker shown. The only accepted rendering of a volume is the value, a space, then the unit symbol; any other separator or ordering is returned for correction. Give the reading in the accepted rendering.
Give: 100 mL
